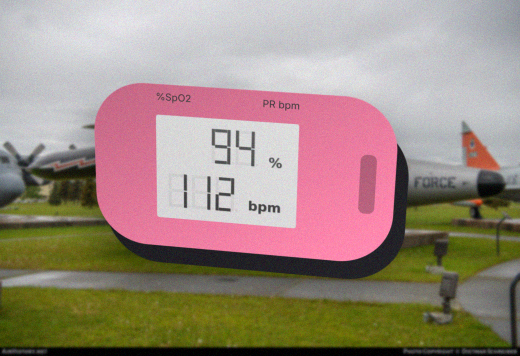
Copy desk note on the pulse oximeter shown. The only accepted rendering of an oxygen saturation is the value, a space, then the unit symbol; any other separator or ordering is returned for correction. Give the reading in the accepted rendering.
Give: 94 %
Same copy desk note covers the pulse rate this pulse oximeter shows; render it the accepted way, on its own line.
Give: 112 bpm
